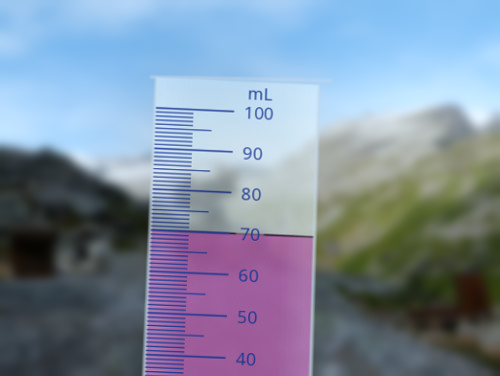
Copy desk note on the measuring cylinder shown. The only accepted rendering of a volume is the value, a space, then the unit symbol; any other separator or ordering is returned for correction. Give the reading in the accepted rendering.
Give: 70 mL
